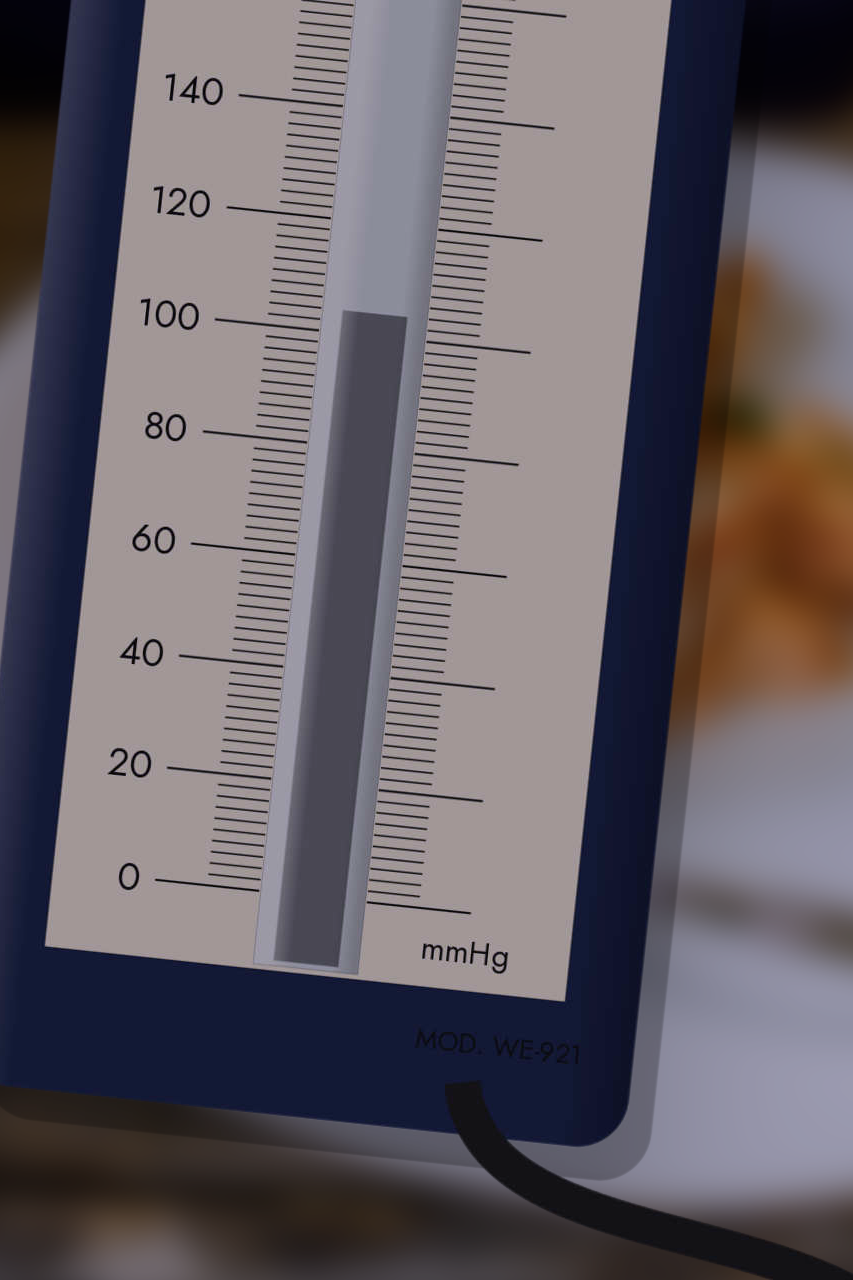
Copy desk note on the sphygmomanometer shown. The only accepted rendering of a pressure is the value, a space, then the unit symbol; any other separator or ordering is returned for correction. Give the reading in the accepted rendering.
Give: 104 mmHg
